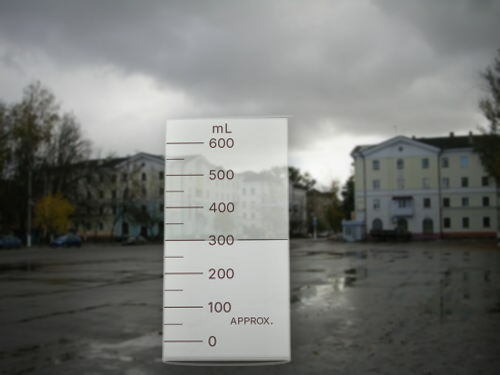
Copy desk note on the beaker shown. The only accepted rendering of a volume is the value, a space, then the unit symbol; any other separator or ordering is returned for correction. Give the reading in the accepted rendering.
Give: 300 mL
